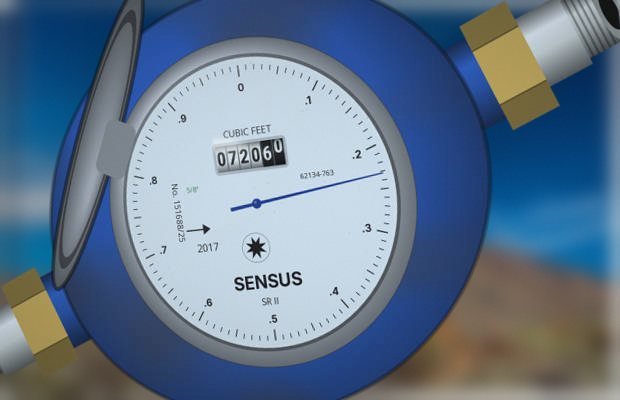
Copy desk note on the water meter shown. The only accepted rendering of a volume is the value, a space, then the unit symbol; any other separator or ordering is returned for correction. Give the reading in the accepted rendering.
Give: 72060.23 ft³
